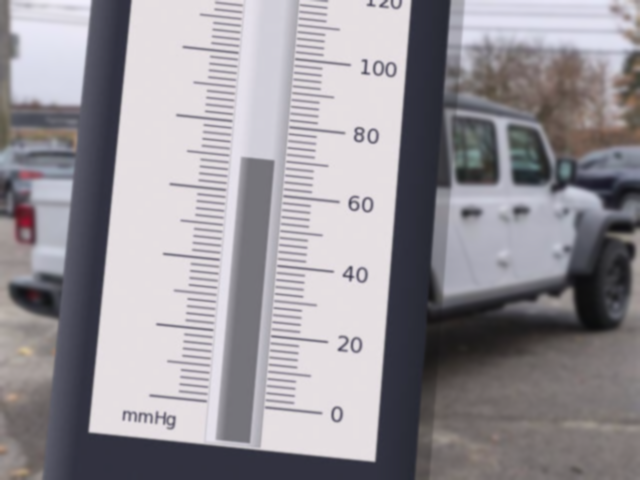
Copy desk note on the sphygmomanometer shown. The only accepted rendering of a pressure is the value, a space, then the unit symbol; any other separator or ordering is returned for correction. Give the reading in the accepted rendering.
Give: 70 mmHg
